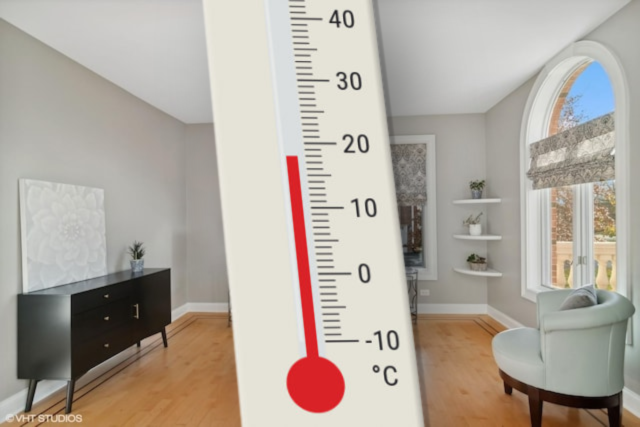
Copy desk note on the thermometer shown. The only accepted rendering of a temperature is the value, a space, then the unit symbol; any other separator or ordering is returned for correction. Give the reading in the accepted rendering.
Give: 18 °C
